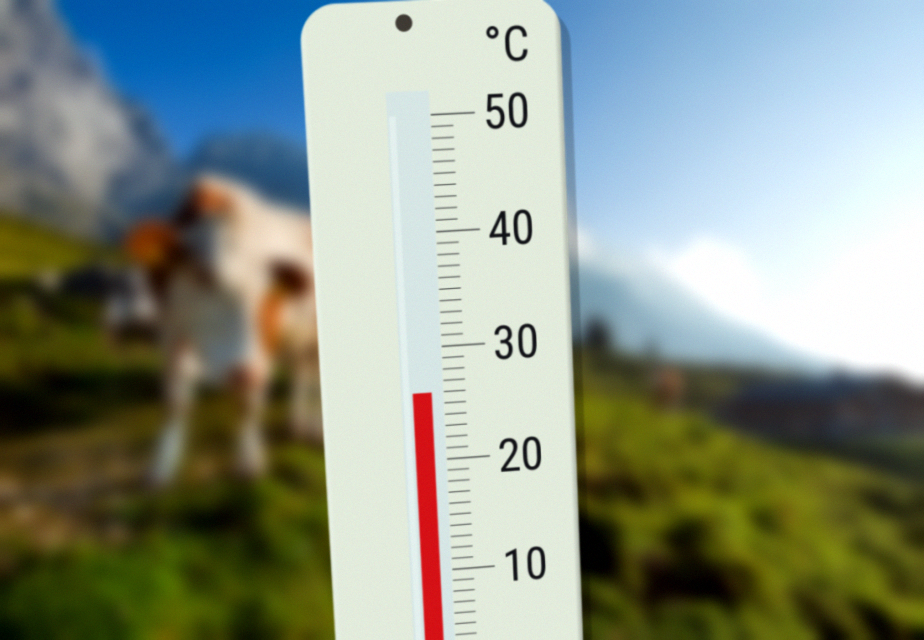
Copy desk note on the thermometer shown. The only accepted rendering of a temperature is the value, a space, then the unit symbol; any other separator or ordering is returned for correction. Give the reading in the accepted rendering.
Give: 26 °C
